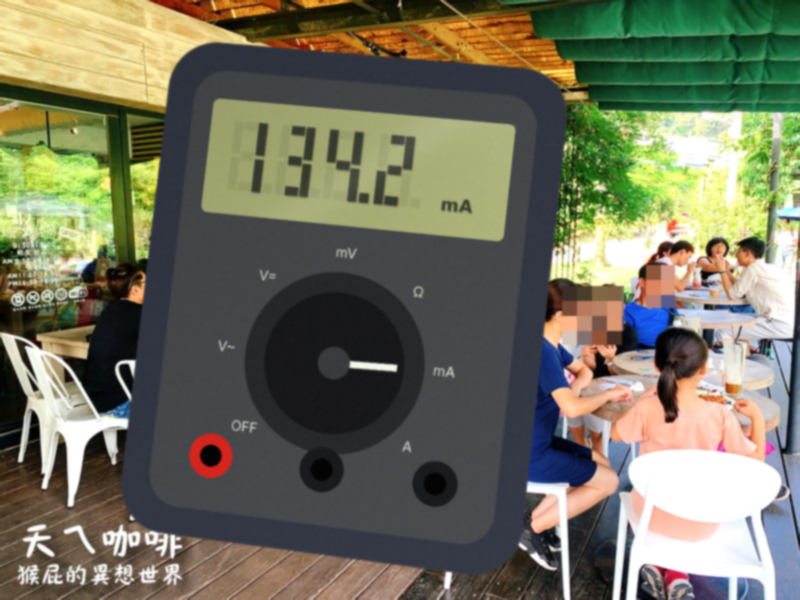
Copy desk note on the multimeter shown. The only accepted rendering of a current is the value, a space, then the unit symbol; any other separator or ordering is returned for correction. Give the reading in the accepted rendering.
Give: 134.2 mA
